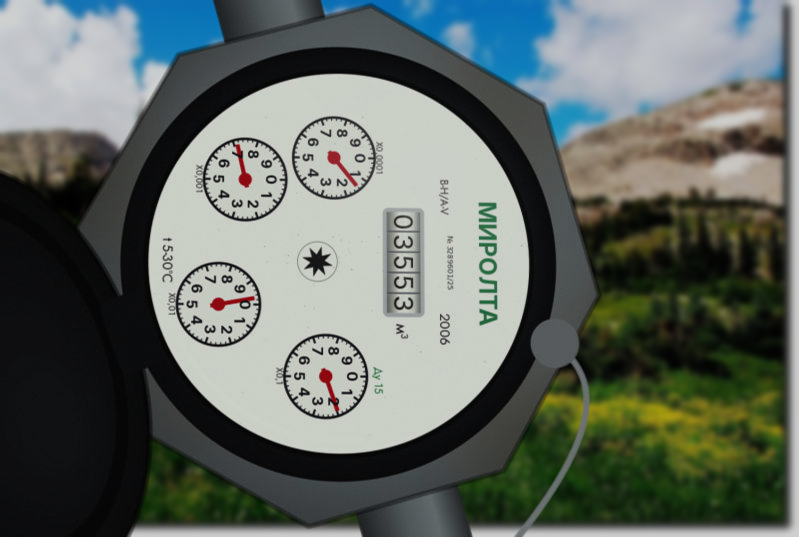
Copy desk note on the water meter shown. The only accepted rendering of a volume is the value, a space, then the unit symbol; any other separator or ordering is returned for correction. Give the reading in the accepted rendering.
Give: 3553.1971 m³
